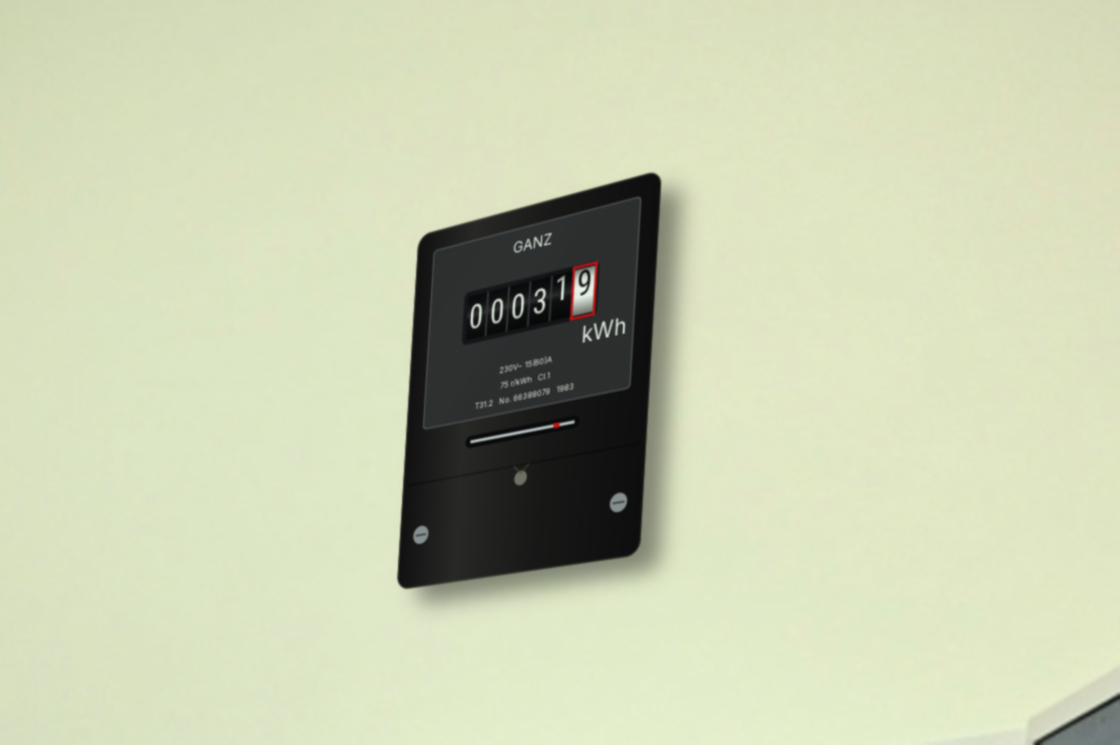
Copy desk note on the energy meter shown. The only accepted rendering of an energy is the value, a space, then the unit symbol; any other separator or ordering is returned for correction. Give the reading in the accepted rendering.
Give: 31.9 kWh
